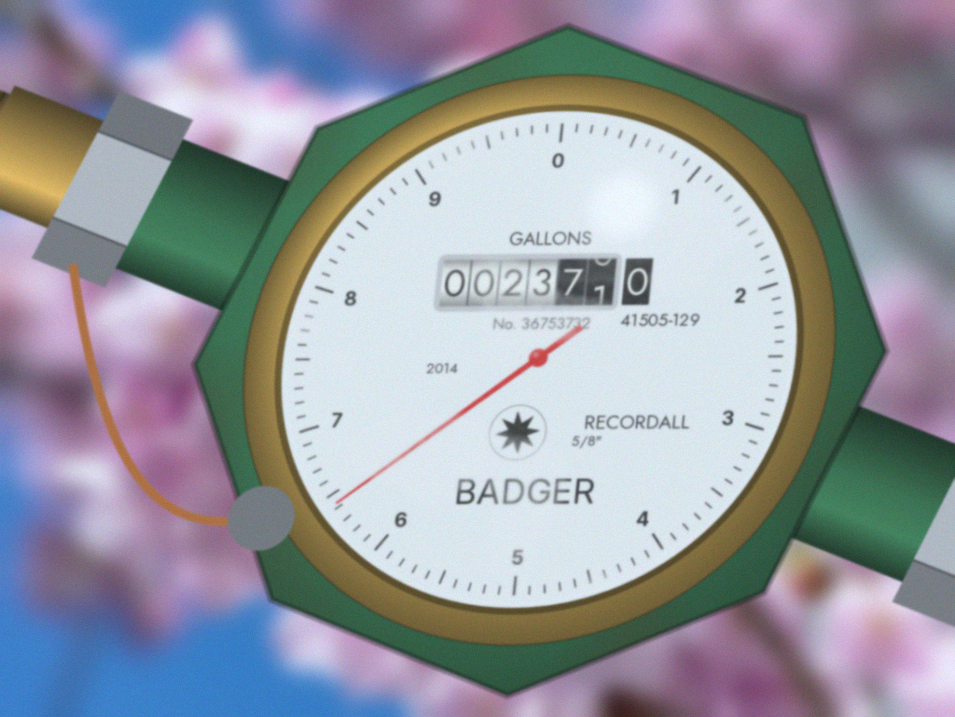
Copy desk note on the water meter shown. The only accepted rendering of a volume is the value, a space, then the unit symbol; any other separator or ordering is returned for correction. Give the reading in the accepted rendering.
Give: 23706.4 gal
